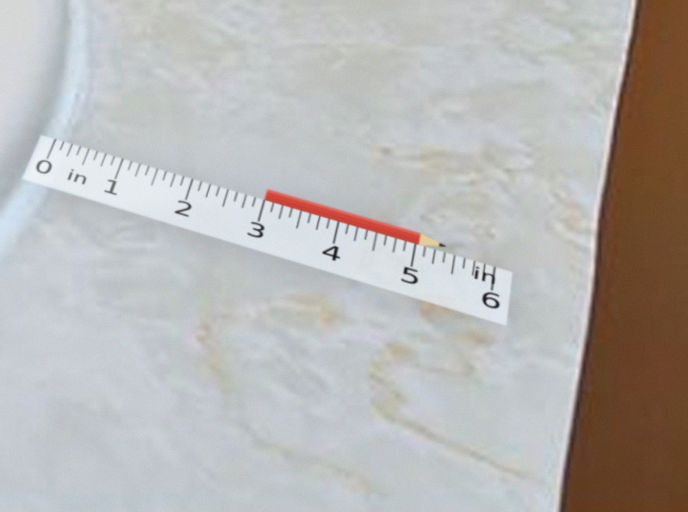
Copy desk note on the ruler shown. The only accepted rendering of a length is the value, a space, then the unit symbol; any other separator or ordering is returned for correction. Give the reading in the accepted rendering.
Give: 2.375 in
